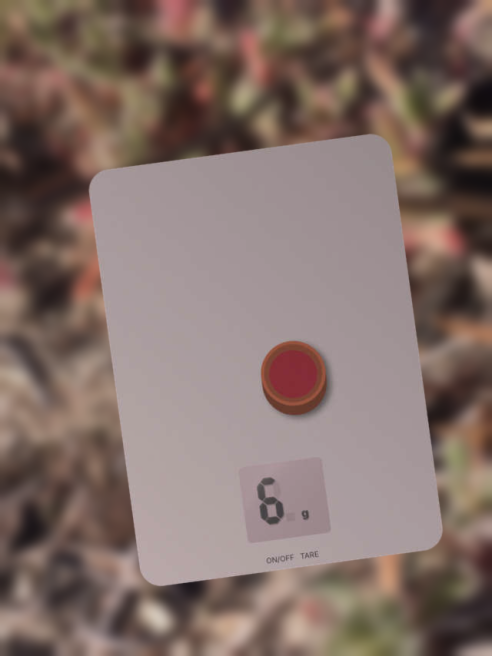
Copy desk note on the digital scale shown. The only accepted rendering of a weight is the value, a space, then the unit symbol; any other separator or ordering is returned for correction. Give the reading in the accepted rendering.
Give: 6 g
